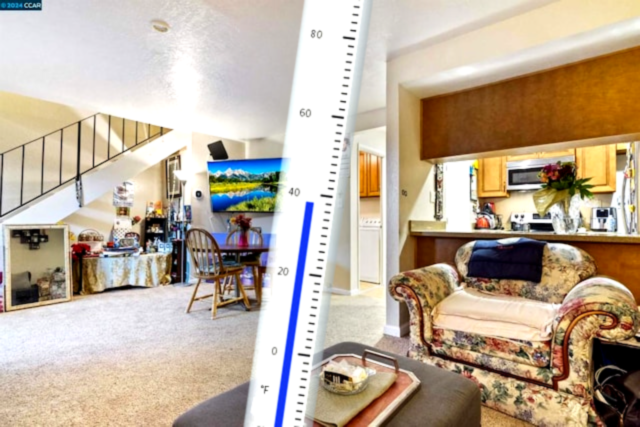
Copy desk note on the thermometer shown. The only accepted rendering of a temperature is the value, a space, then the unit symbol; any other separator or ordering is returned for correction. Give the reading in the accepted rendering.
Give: 38 °F
